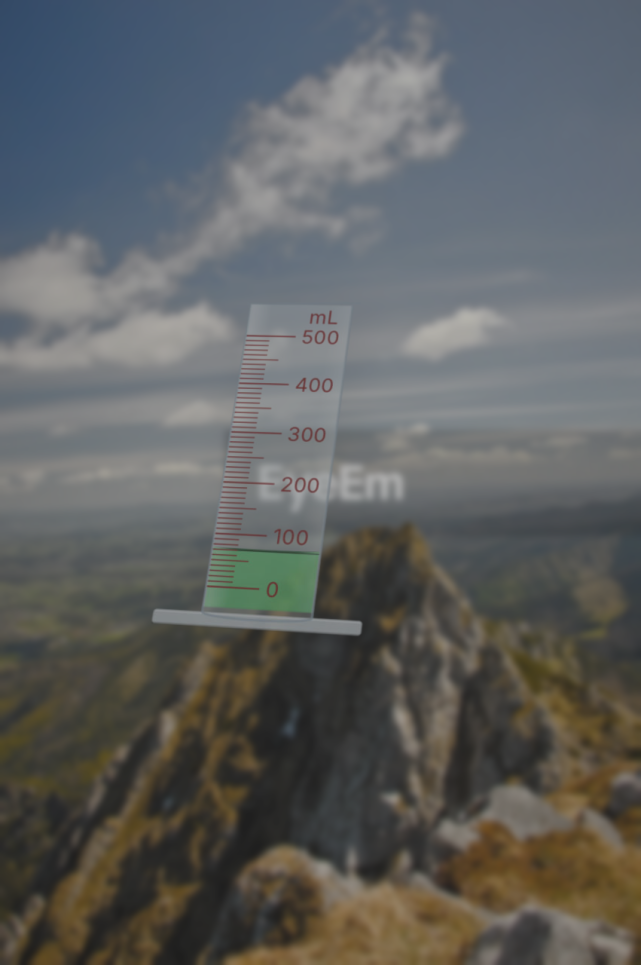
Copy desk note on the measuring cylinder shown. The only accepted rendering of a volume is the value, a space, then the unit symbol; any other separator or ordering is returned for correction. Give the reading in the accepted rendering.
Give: 70 mL
